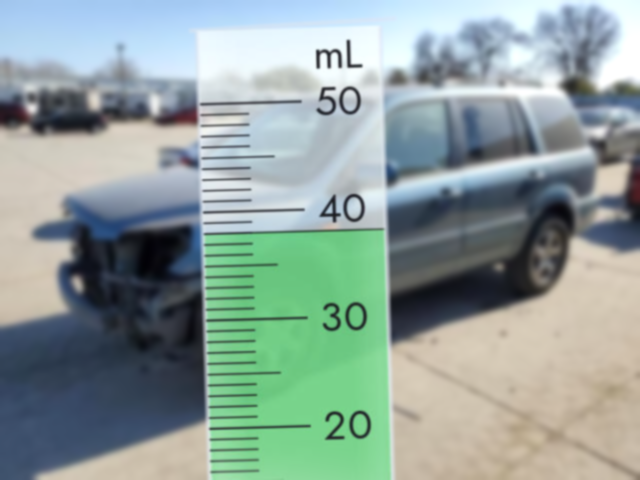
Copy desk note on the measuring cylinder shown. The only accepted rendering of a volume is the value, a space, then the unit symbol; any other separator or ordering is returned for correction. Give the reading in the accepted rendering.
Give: 38 mL
